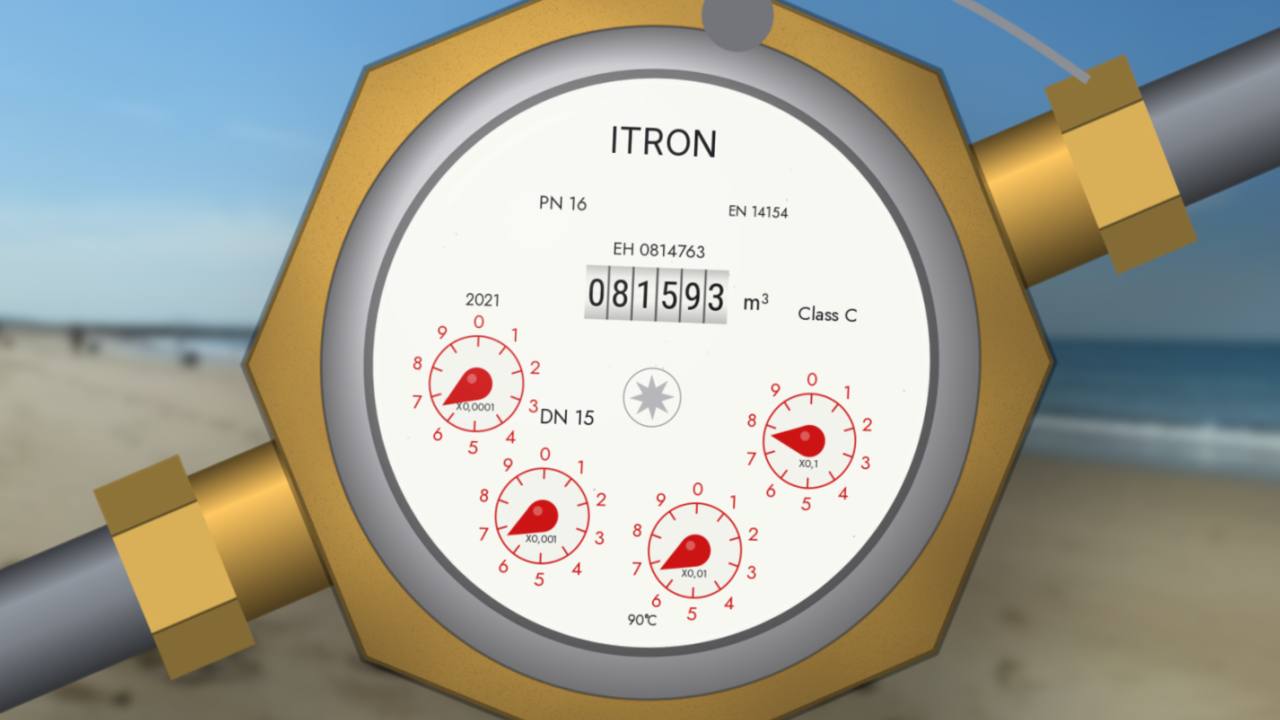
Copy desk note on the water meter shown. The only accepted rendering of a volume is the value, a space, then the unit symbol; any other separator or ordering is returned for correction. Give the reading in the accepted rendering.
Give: 81593.7666 m³
